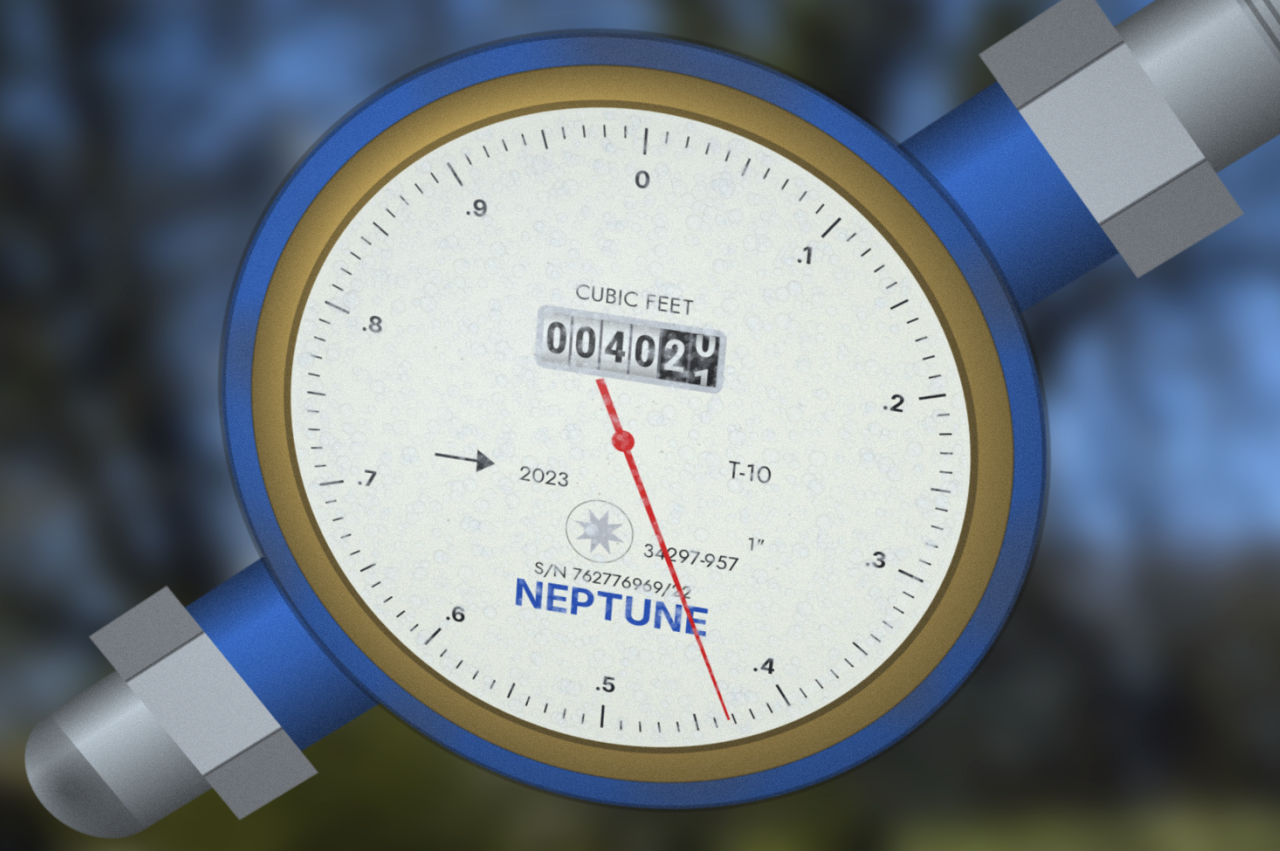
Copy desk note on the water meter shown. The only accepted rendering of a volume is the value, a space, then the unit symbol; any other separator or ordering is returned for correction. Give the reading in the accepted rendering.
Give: 4020.43 ft³
